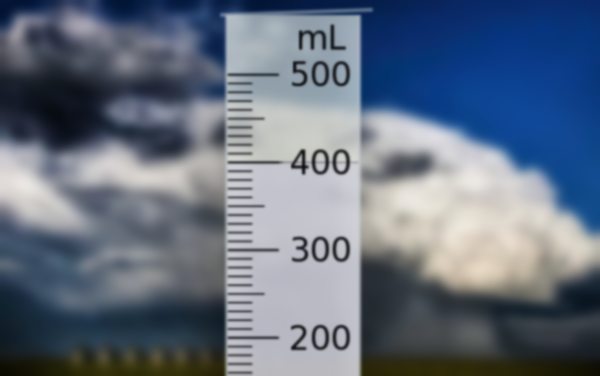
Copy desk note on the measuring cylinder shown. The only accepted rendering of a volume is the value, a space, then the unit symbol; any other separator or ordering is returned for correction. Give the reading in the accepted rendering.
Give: 400 mL
